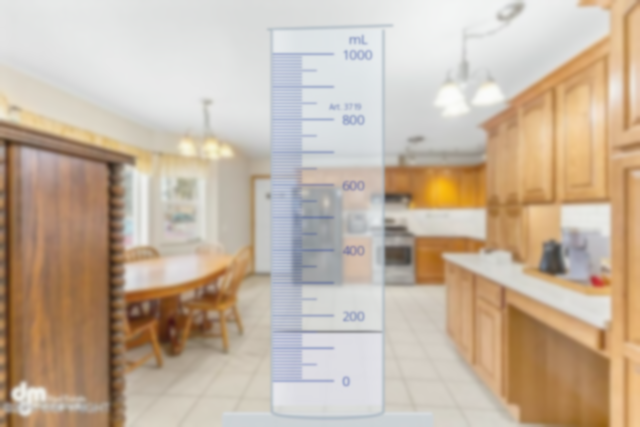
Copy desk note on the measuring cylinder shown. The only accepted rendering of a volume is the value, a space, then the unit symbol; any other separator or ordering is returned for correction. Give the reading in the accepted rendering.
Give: 150 mL
